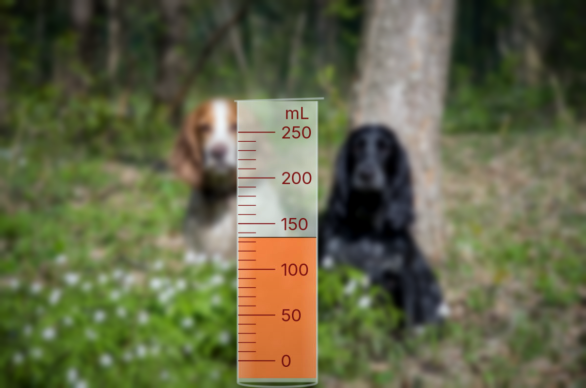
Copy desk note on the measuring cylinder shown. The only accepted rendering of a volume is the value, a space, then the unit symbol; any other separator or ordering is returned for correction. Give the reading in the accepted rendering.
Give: 135 mL
